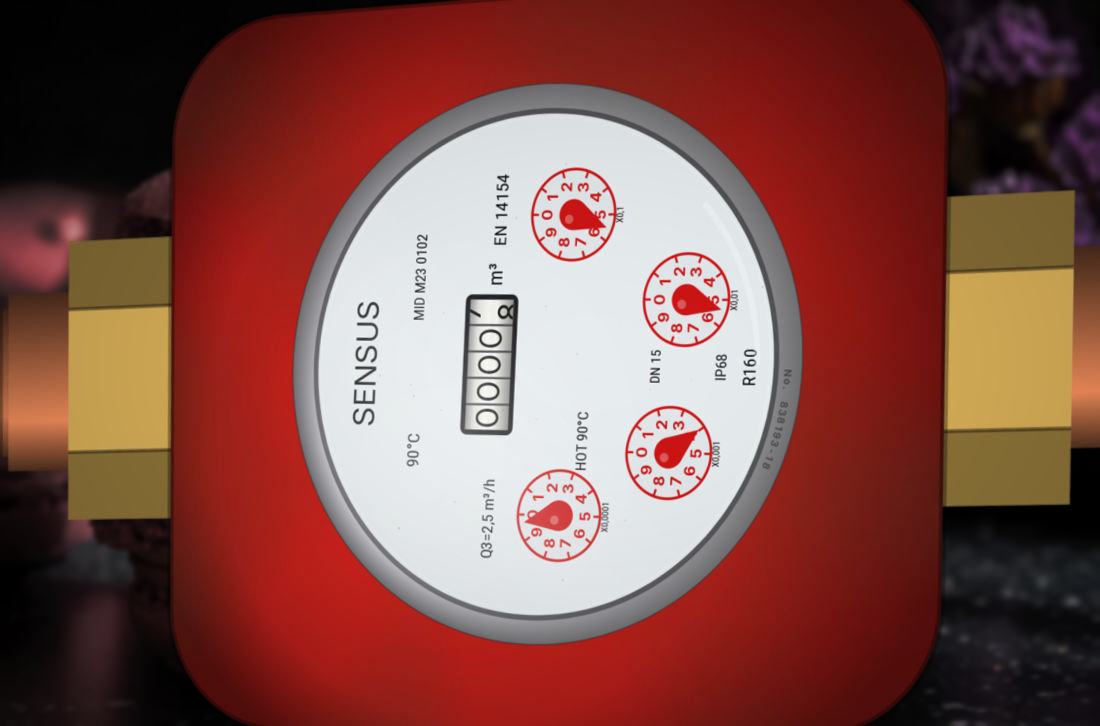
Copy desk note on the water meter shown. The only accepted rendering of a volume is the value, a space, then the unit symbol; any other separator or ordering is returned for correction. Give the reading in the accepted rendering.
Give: 7.5539 m³
